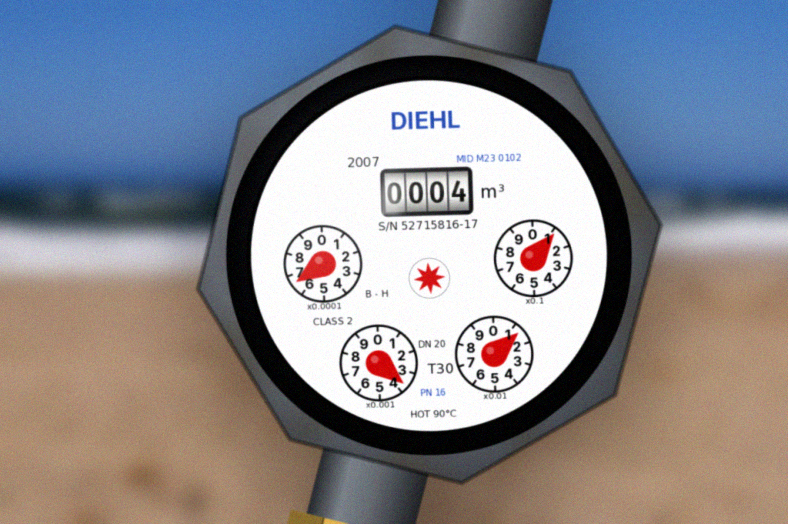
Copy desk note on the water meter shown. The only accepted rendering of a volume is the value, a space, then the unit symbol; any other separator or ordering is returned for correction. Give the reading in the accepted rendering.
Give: 4.1136 m³
